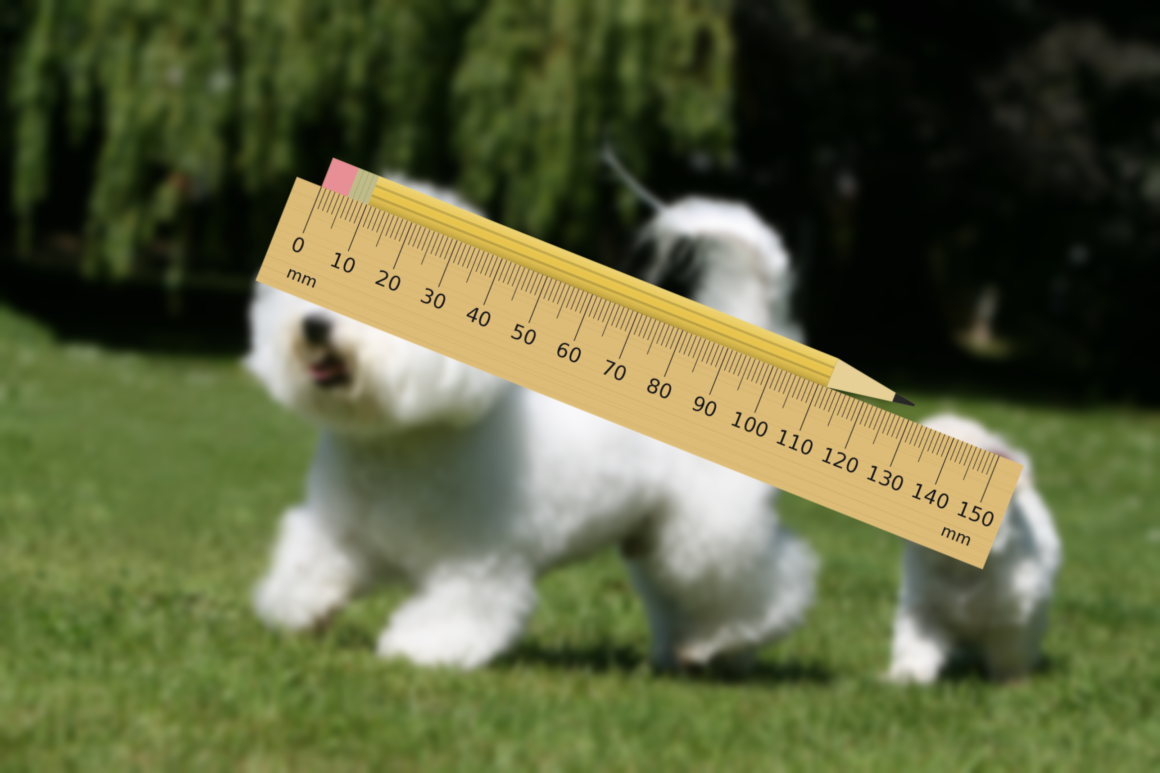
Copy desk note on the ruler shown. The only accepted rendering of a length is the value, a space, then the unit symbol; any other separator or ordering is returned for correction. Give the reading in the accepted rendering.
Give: 130 mm
